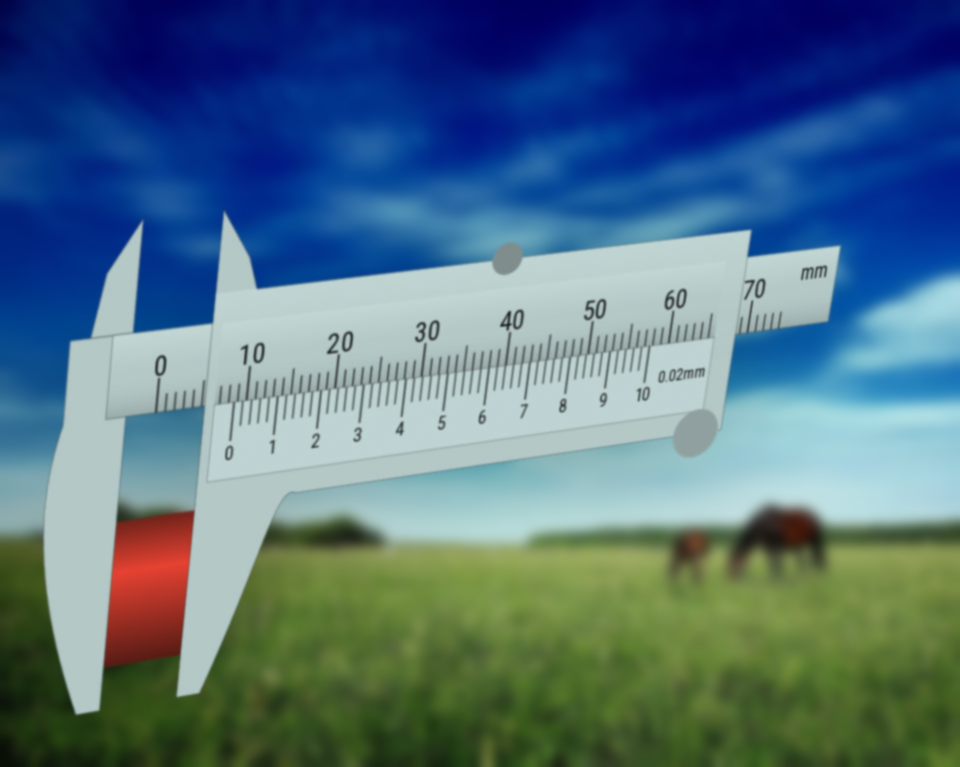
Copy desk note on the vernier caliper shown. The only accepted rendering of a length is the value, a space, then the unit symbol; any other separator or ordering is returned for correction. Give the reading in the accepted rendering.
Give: 8.6 mm
